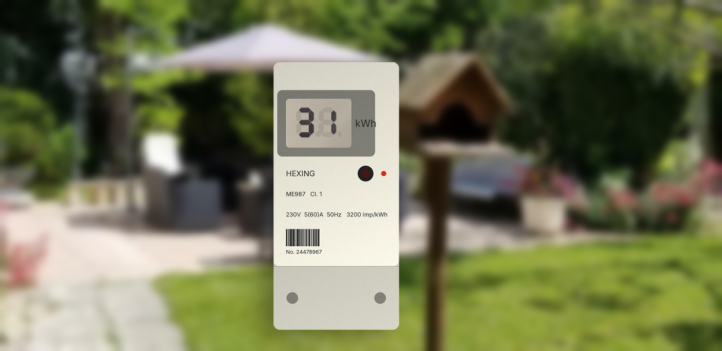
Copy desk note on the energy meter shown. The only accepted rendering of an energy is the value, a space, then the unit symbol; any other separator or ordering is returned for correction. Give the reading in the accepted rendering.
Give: 31 kWh
